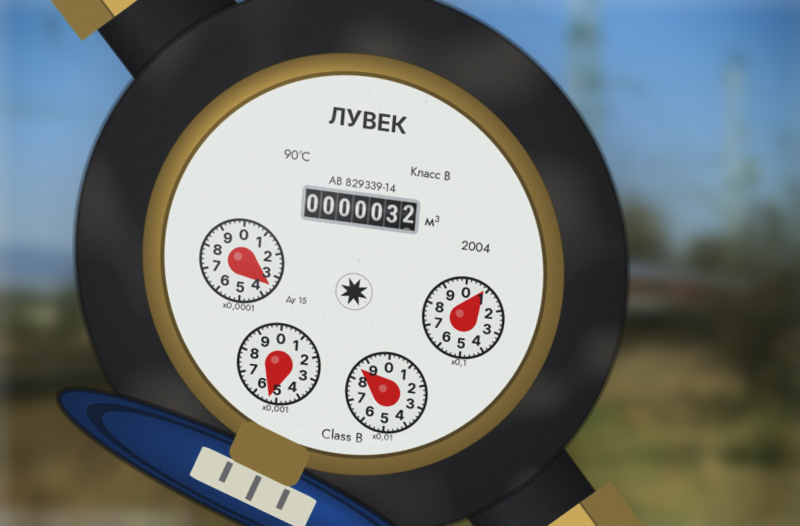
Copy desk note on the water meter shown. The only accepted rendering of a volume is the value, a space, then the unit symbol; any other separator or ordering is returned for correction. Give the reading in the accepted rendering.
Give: 32.0853 m³
